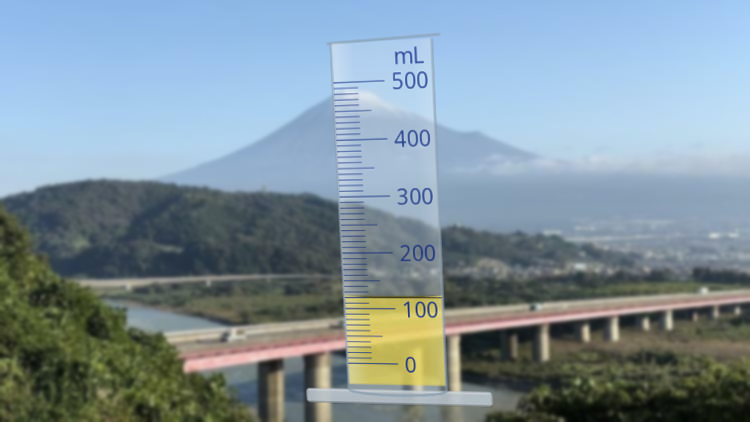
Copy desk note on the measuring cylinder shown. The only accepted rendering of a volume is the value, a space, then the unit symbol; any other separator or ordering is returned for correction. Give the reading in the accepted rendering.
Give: 120 mL
